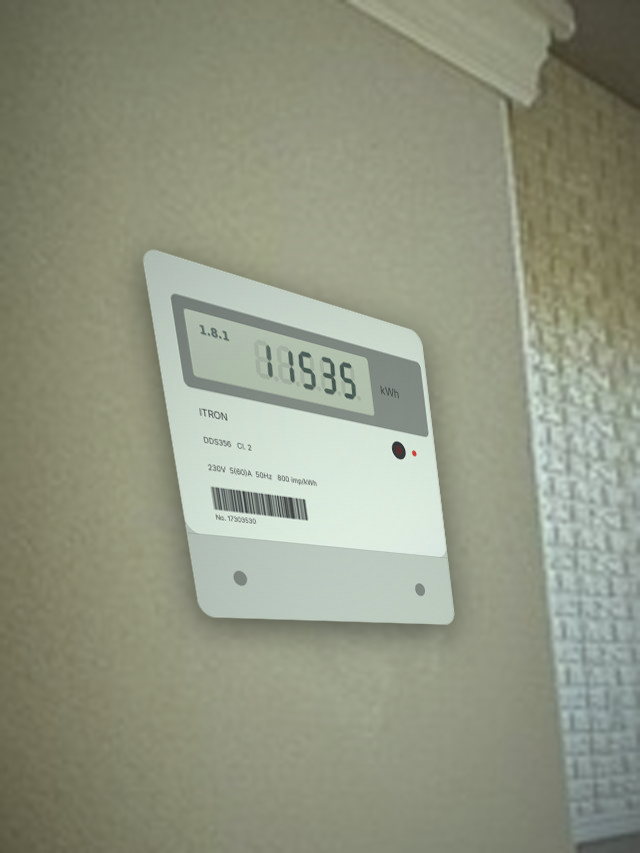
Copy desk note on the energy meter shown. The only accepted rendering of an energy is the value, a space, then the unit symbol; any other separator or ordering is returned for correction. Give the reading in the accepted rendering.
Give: 11535 kWh
